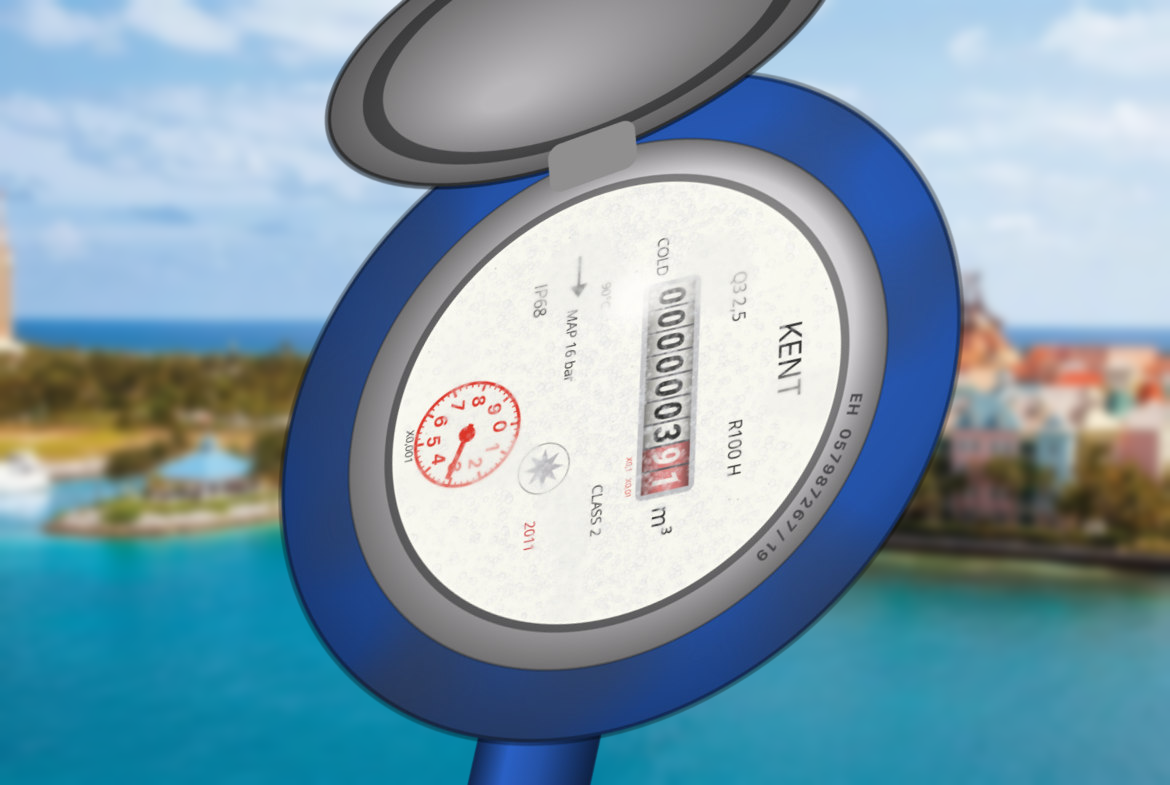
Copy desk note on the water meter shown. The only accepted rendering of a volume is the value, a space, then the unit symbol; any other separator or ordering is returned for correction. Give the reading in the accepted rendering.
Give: 3.913 m³
